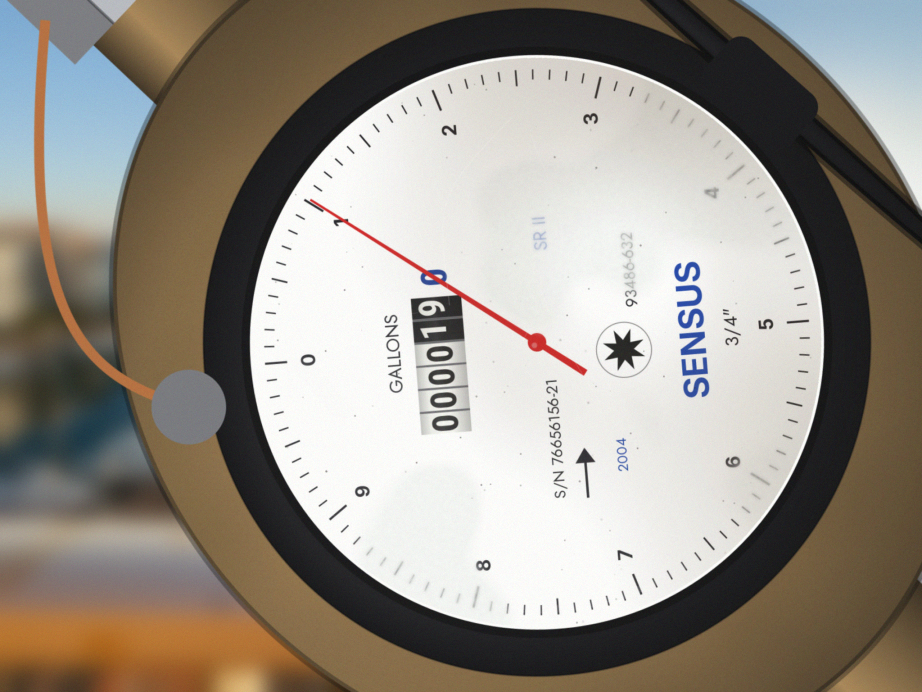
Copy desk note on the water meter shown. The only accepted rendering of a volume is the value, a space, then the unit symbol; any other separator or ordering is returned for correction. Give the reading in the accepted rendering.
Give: 191.0 gal
